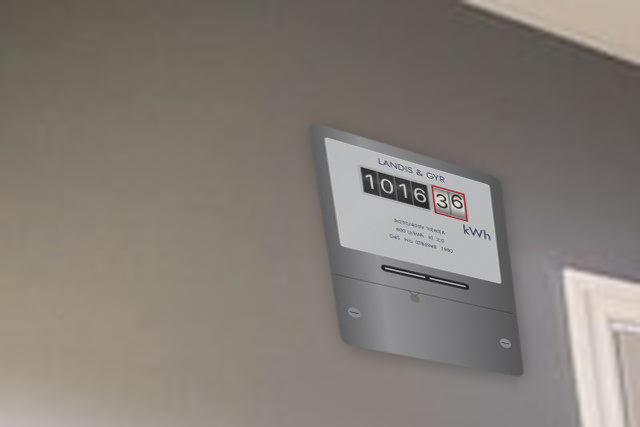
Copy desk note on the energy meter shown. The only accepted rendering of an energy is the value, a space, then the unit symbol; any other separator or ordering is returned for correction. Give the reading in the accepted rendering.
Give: 1016.36 kWh
